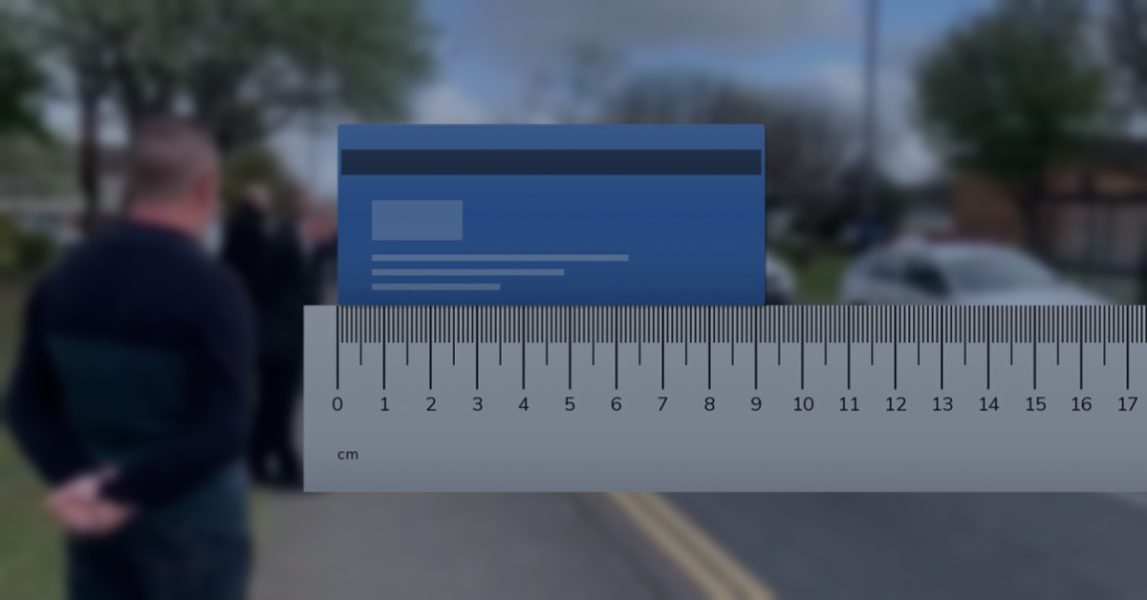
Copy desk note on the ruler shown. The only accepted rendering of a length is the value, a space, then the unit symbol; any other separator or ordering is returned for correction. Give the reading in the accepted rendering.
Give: 9.2 cm
